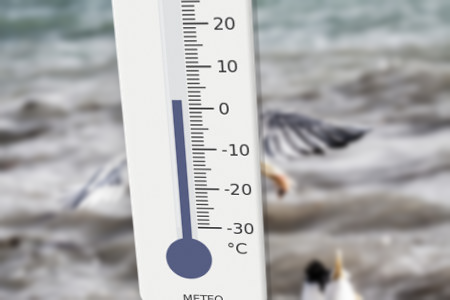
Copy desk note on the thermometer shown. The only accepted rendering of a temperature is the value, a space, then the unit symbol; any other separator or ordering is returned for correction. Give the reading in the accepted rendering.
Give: 2 °C
